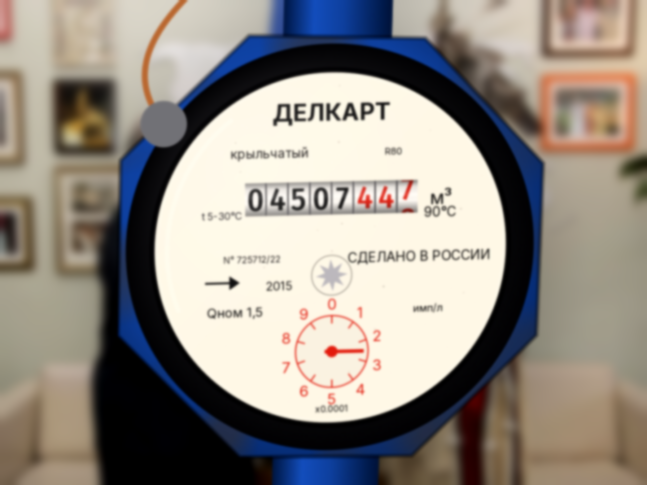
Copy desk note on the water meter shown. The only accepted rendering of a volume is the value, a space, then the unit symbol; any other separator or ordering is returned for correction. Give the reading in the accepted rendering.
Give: 4507.4472 m³
